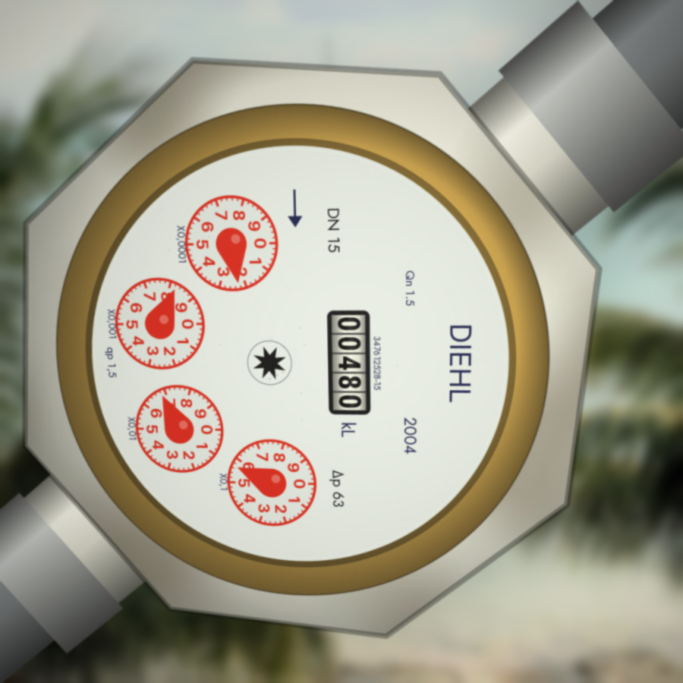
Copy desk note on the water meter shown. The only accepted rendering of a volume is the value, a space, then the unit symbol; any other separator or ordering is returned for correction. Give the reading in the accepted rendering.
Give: 480.5682 kL
